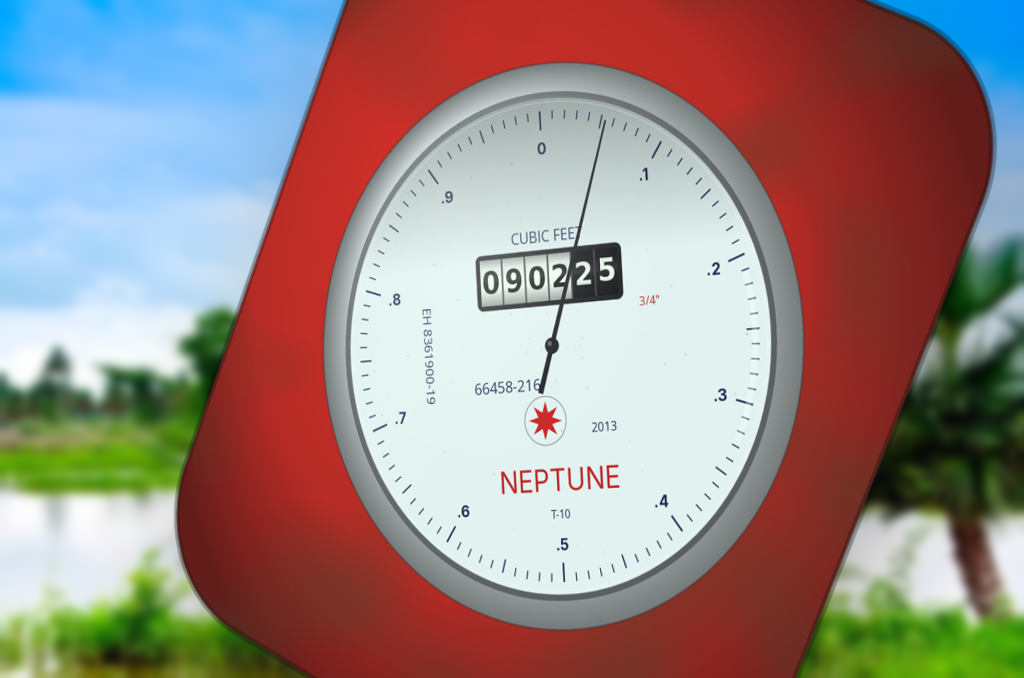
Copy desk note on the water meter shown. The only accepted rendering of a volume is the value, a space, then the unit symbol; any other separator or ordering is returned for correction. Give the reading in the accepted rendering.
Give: 90225.05 ft³
